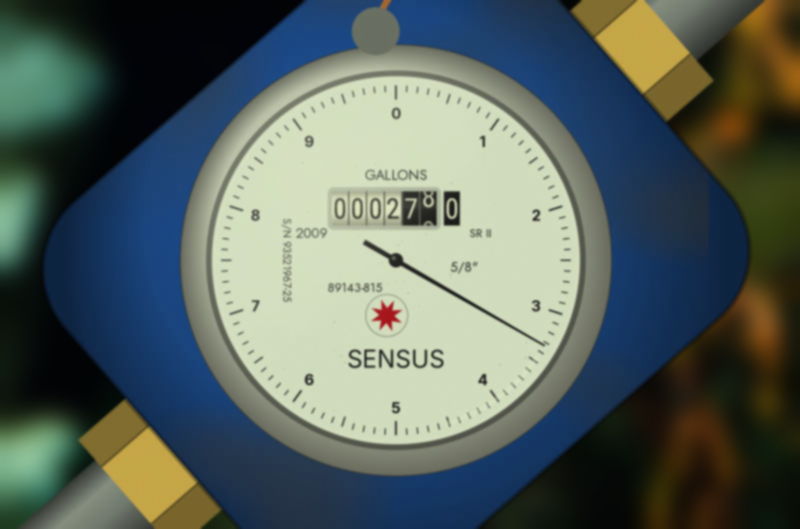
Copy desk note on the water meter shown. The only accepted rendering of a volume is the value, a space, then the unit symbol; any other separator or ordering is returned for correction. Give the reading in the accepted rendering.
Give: 2783.3 gal
